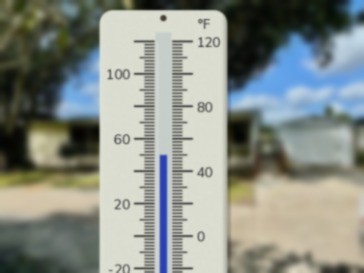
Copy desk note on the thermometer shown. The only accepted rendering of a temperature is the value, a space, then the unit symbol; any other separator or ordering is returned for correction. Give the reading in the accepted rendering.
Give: 50 °F
